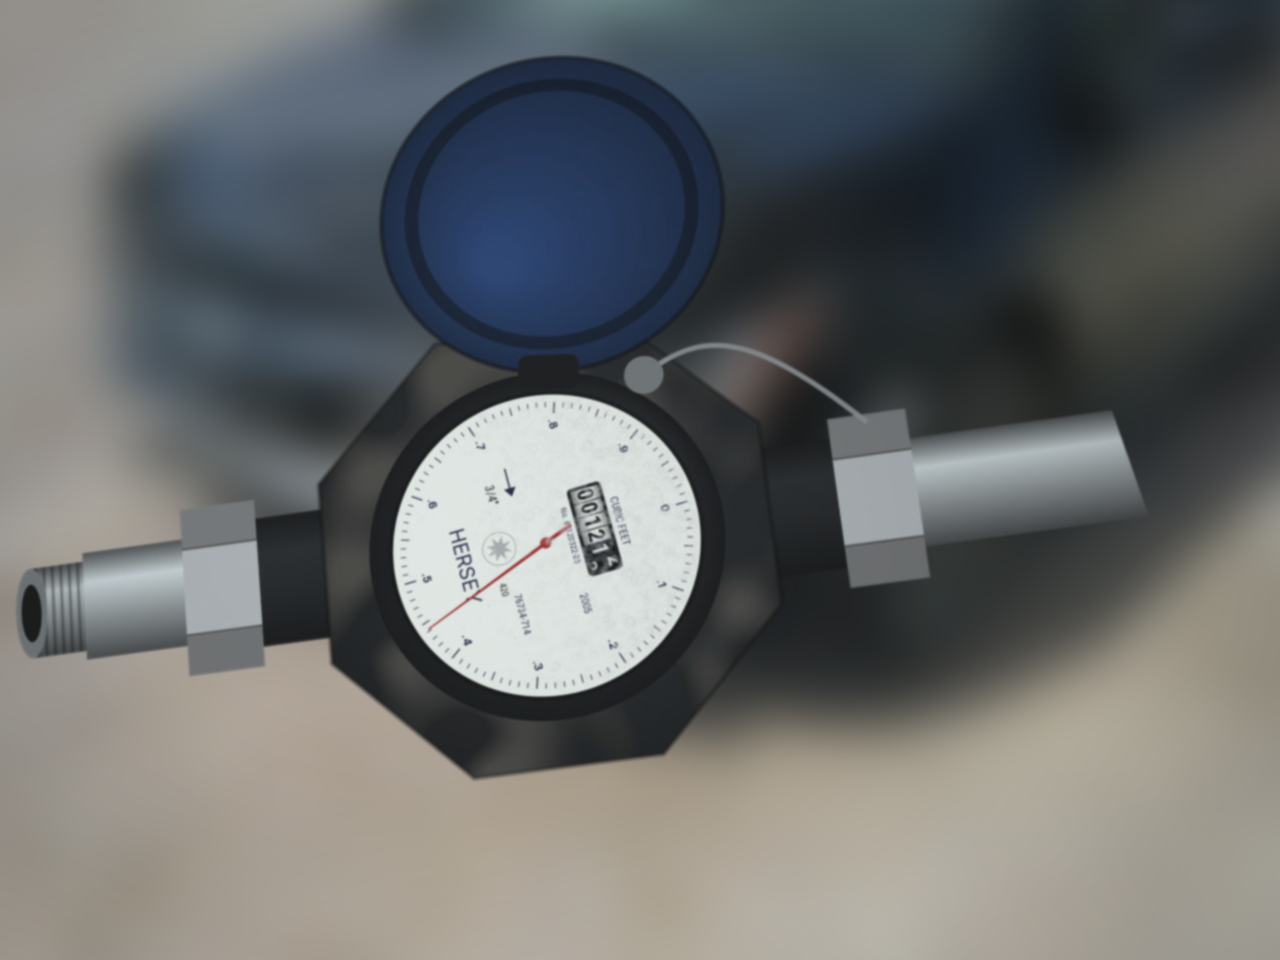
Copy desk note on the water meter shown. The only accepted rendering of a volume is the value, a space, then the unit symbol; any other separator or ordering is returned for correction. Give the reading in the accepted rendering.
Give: 1212.44 ft³
